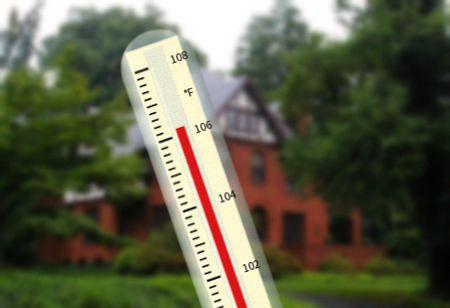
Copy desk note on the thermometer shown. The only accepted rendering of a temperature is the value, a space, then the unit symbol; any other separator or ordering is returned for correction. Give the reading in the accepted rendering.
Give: 106.2 °F
